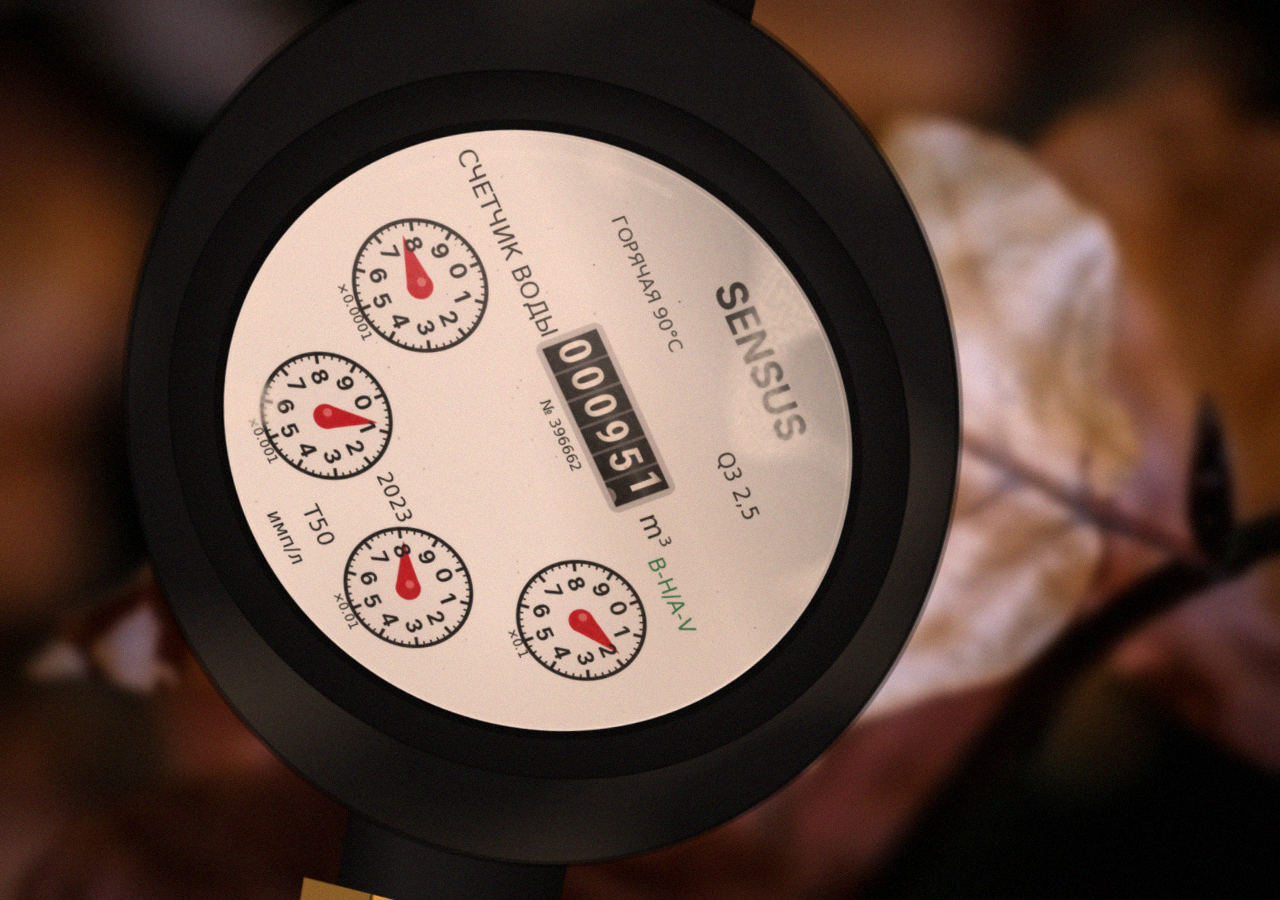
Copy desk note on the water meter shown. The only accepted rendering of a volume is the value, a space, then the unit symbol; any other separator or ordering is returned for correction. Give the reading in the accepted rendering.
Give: 951.1807 m³
